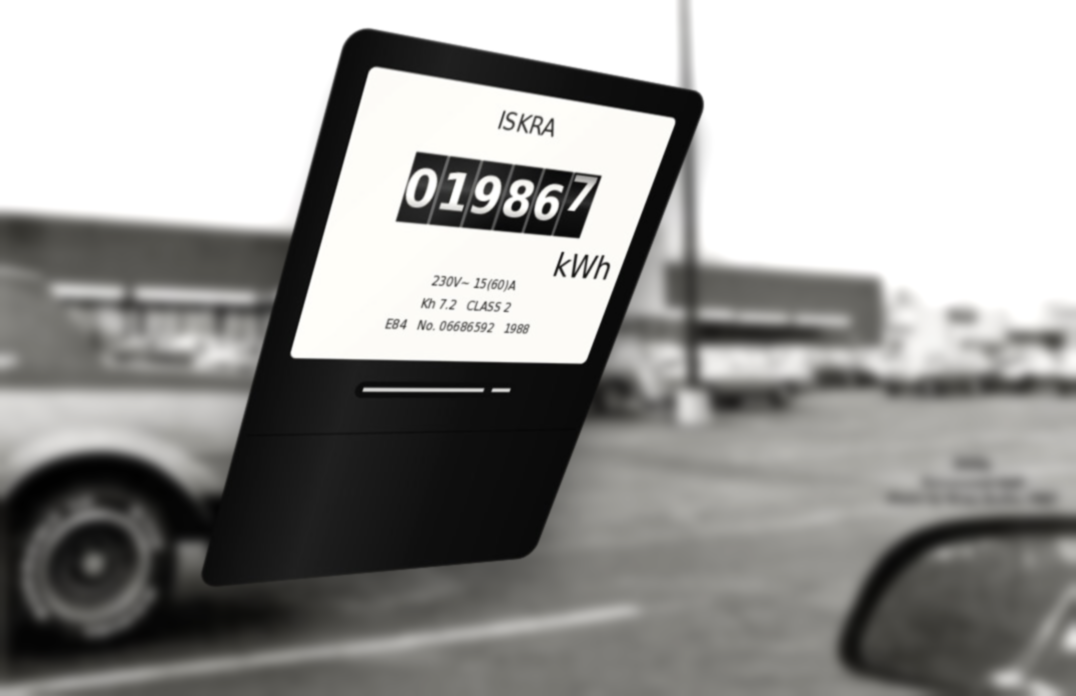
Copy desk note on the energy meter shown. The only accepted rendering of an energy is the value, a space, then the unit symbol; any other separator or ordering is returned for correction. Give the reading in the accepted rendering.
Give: 19867 kWh
